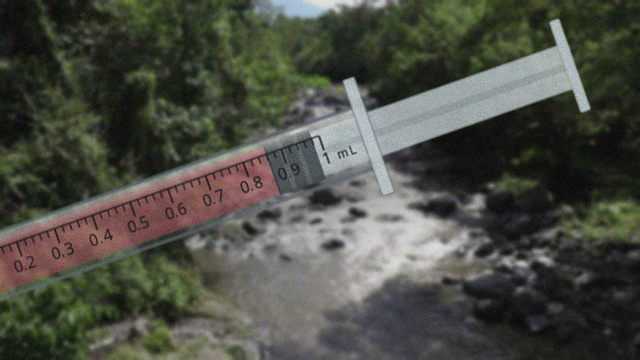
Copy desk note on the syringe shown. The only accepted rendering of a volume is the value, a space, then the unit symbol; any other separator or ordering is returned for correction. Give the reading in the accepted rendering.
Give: 0.86 mL
